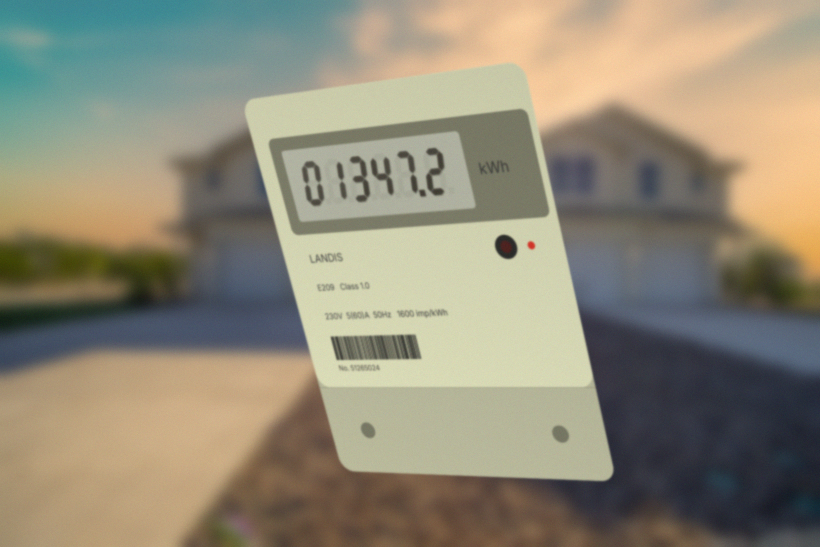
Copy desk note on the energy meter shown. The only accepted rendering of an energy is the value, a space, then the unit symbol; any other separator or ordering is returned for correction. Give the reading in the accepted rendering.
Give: 1347.2 kWh
